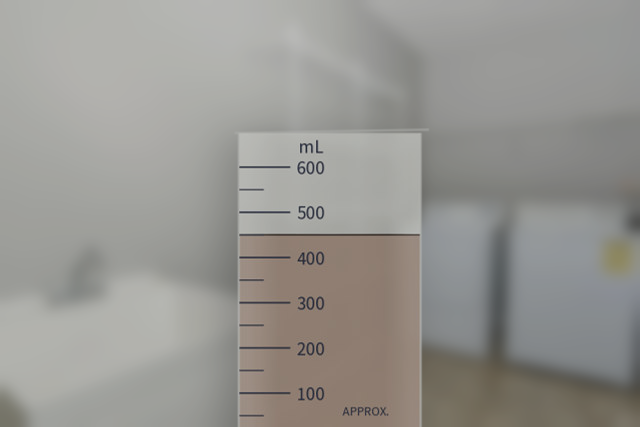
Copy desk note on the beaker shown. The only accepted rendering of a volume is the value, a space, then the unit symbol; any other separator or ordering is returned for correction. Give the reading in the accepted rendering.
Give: 450 mL
